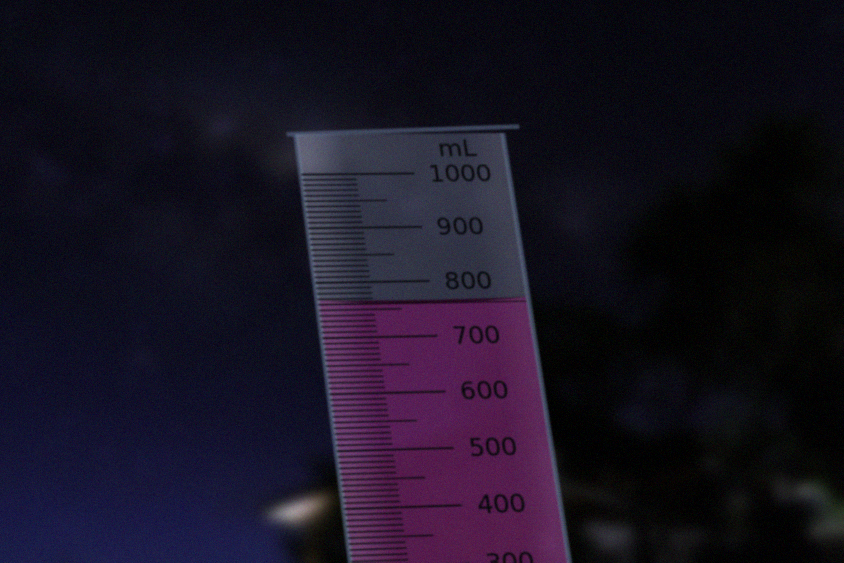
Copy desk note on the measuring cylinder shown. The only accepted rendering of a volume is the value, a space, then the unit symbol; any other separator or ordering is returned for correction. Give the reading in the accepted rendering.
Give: 760 mL
